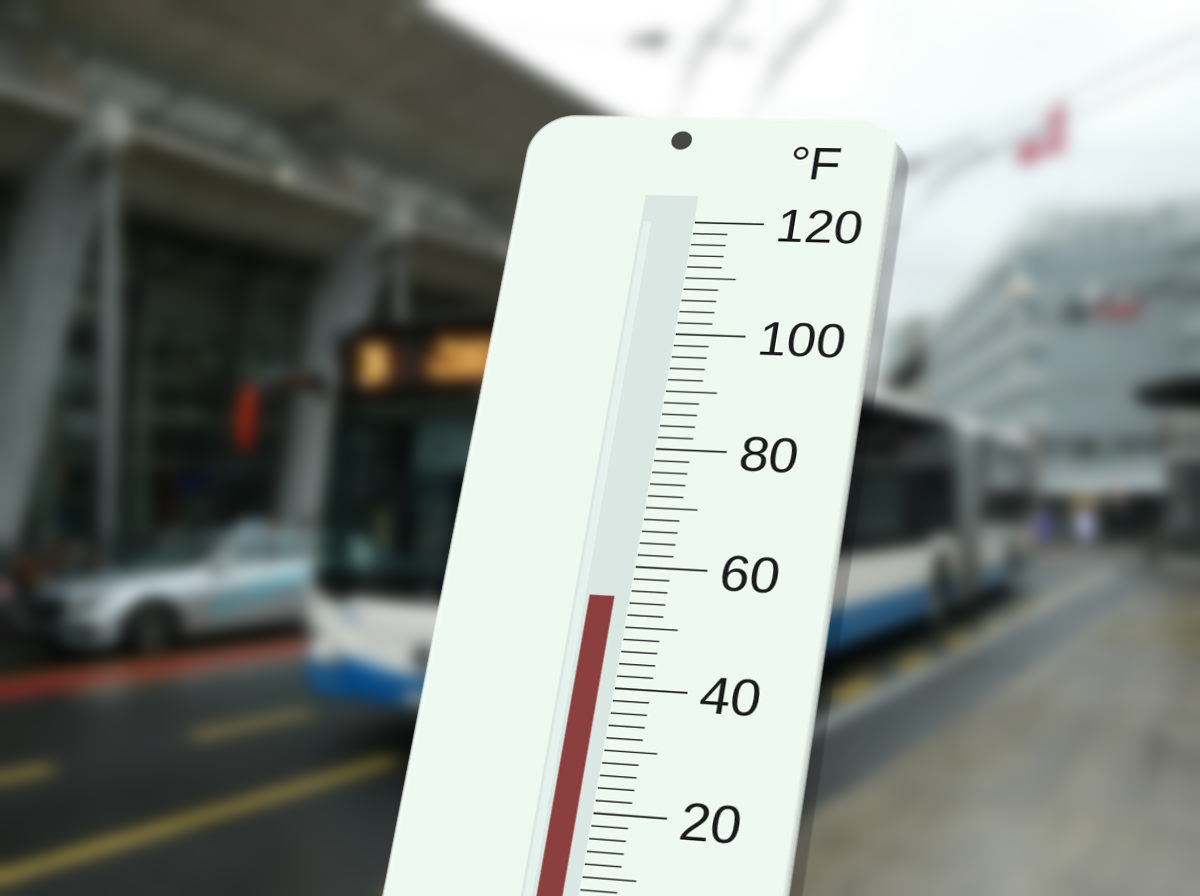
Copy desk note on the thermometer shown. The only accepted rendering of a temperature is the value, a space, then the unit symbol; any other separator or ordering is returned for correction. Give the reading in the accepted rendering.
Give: 55 °F
